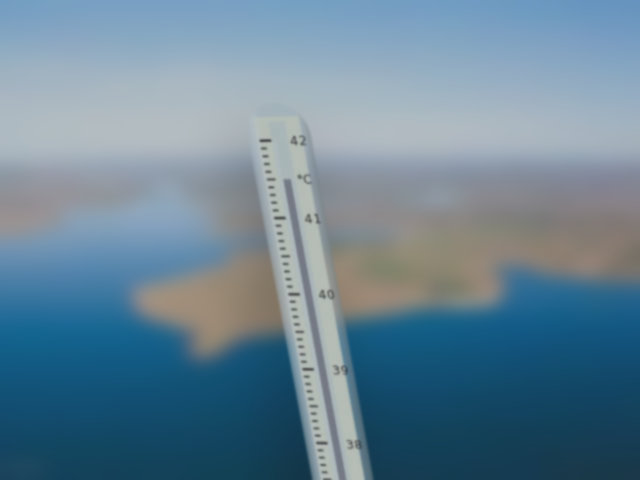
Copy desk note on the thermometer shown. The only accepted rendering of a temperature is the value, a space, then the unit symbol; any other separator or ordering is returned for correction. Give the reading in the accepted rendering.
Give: 41.5 °C
